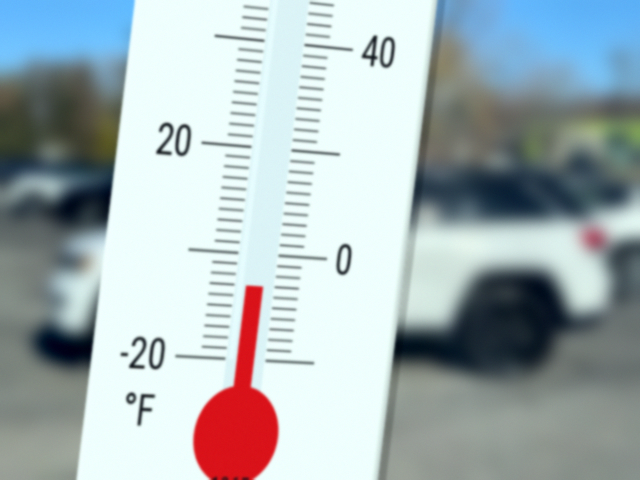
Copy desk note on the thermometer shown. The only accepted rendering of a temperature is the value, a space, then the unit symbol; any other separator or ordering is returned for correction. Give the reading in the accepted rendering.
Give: -6 °F
